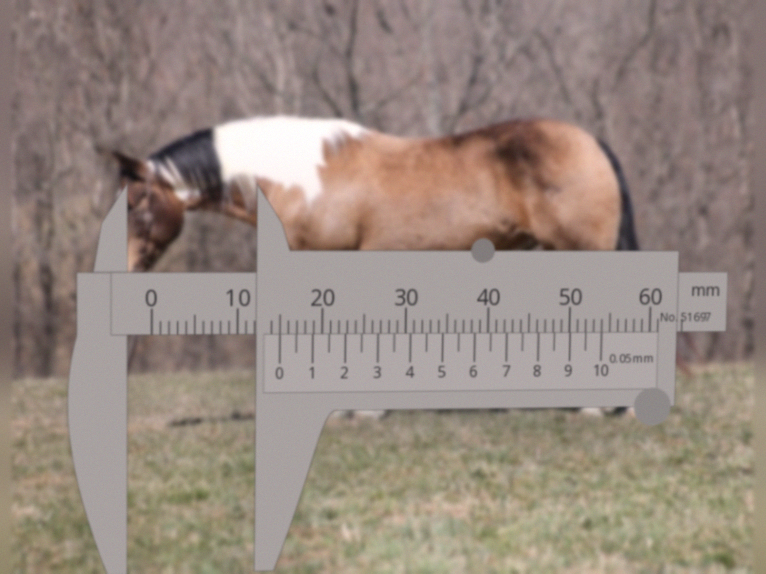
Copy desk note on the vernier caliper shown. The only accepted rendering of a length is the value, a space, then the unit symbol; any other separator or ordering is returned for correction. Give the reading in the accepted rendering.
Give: 15.0 mm
